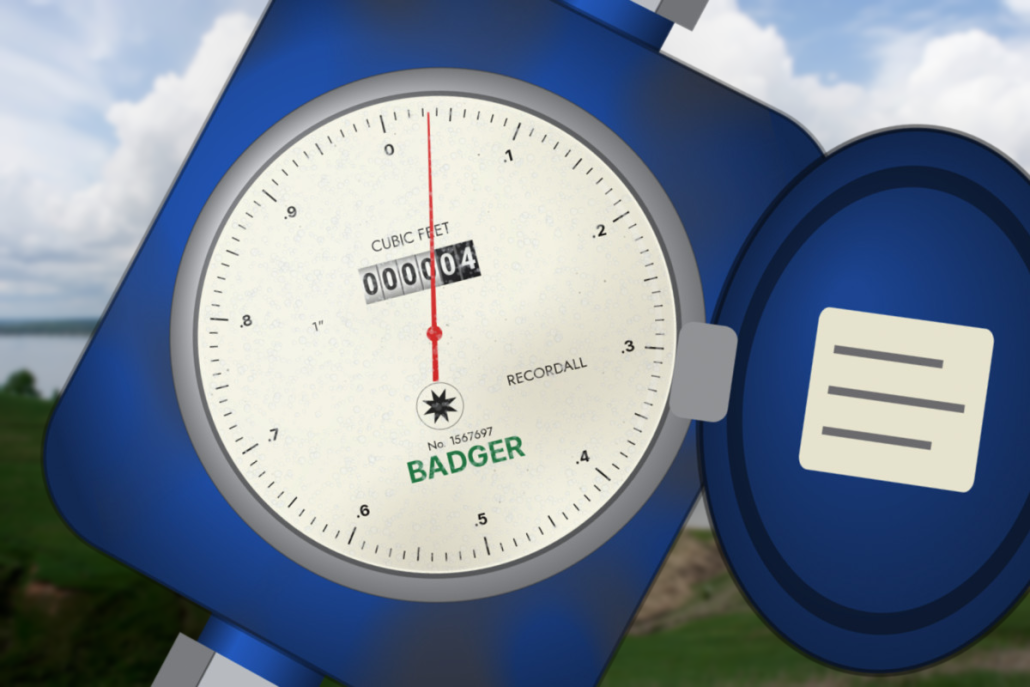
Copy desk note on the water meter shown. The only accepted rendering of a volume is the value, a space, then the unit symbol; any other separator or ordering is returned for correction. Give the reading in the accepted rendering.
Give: 4.03 ft³
